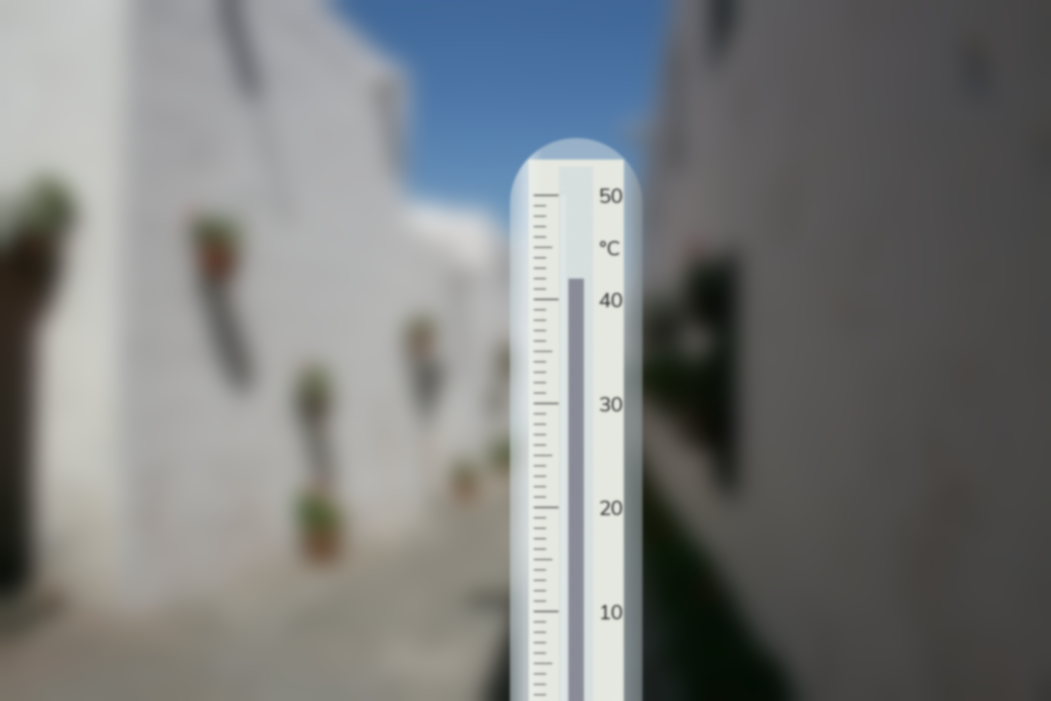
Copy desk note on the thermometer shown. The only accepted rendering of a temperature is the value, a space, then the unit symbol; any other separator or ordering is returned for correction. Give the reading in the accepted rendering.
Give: 42 °C
